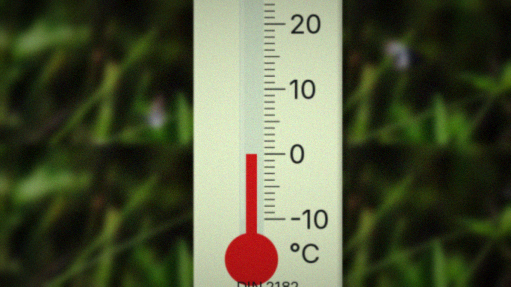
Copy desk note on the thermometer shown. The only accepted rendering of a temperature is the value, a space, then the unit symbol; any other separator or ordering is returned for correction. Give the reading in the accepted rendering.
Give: 0 °C
